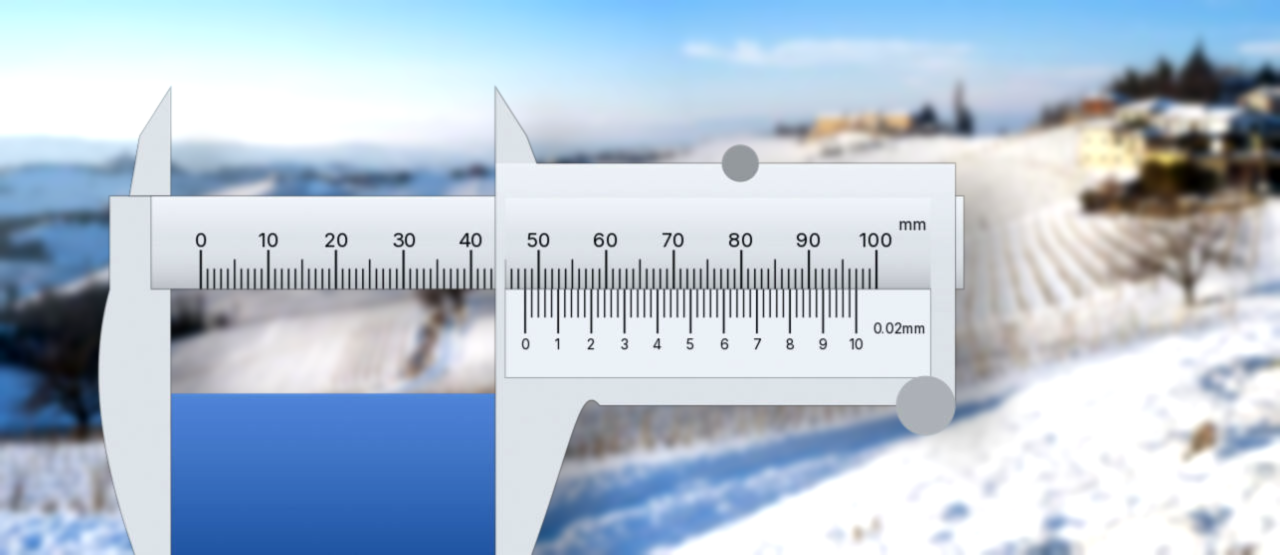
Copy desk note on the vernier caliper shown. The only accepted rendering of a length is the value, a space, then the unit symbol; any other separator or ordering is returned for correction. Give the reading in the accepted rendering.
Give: 48.0 mm
